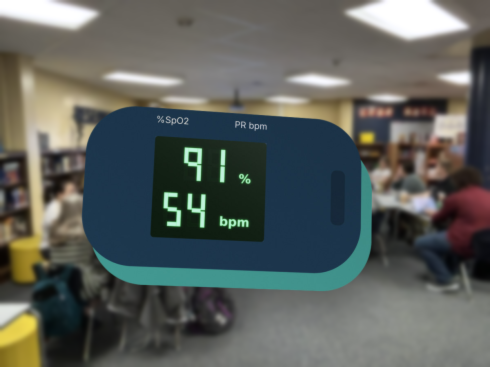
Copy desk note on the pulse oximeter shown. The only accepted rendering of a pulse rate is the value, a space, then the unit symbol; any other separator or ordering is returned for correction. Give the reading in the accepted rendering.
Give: 54 bpm
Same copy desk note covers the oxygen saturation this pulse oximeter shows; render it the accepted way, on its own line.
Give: 91 %
